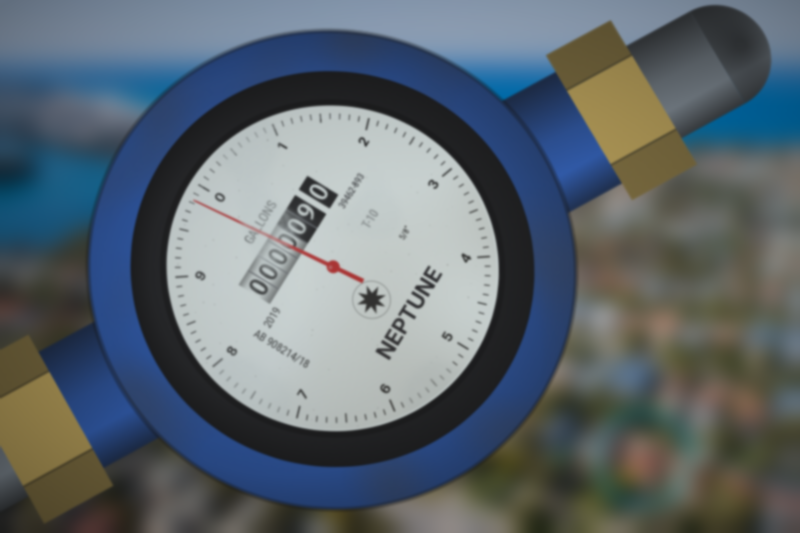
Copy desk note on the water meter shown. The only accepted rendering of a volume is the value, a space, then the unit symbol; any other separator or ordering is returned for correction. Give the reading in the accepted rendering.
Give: 89.8 gal
